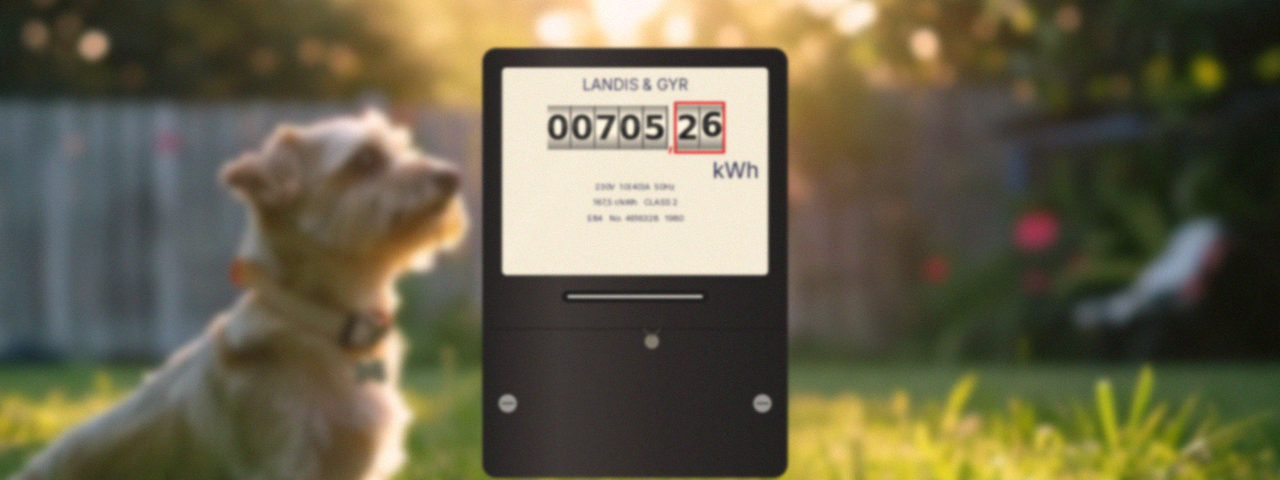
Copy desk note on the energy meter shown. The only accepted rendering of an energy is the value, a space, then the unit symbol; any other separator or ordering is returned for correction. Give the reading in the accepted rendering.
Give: 705.26 kWh
